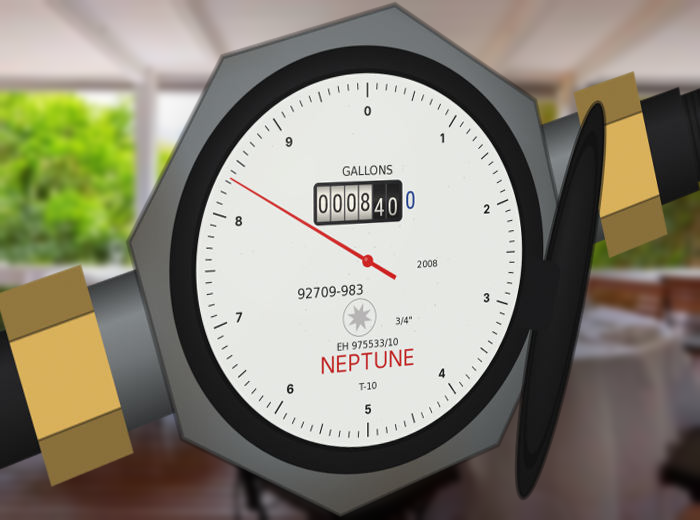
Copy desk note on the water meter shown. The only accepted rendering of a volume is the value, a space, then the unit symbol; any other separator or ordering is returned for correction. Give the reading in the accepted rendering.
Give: 8398.3 gal
